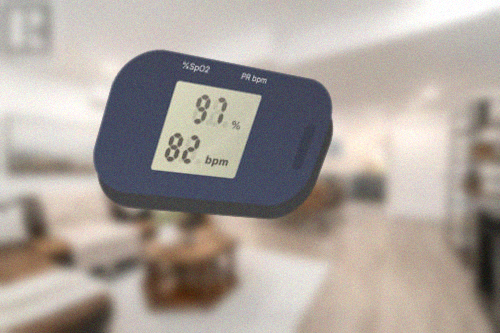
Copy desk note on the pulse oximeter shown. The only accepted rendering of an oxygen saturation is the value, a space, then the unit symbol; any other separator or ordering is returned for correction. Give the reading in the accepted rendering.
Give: 97 %
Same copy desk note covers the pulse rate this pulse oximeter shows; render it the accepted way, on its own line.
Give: 82 bpm
